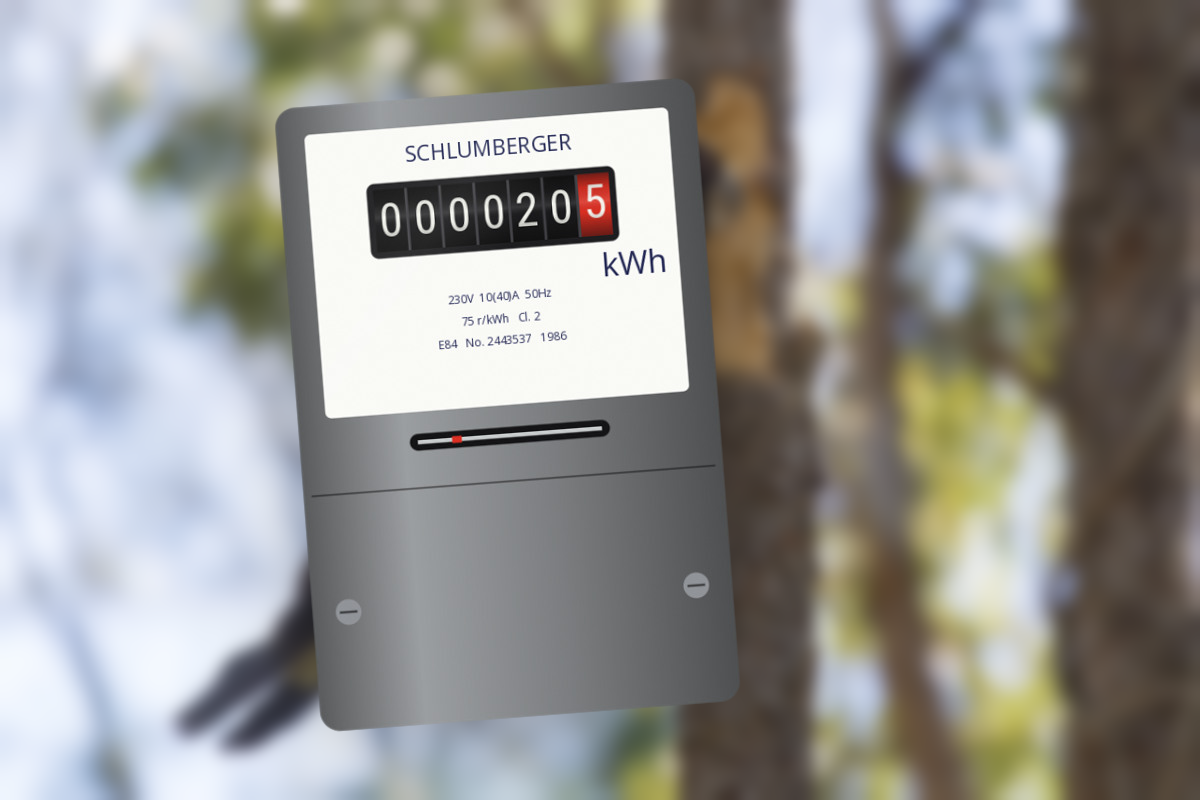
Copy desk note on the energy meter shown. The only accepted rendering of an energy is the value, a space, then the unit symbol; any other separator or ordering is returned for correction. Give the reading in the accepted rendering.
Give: 20.5 kWh
